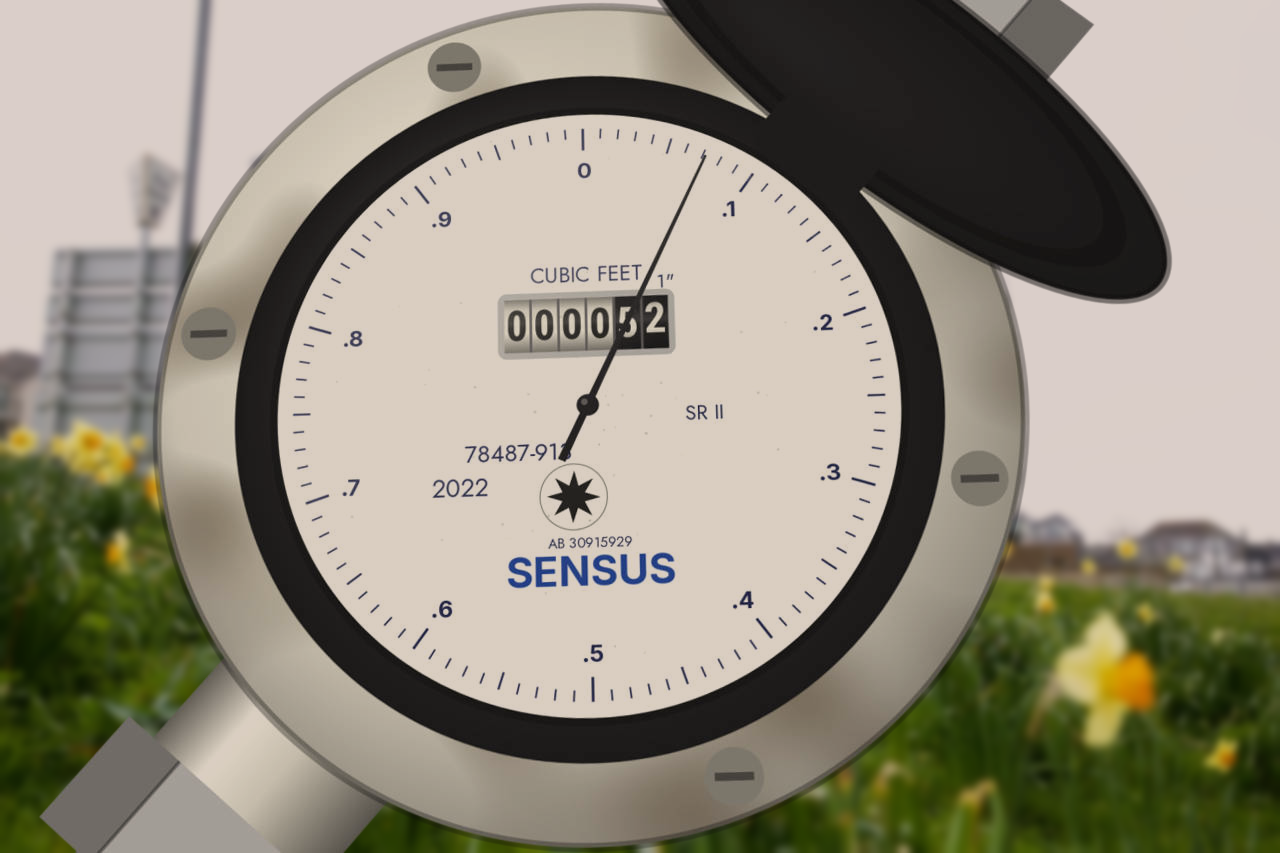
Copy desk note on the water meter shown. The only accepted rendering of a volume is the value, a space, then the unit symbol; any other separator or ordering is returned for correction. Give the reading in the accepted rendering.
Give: 52.07 ft³
